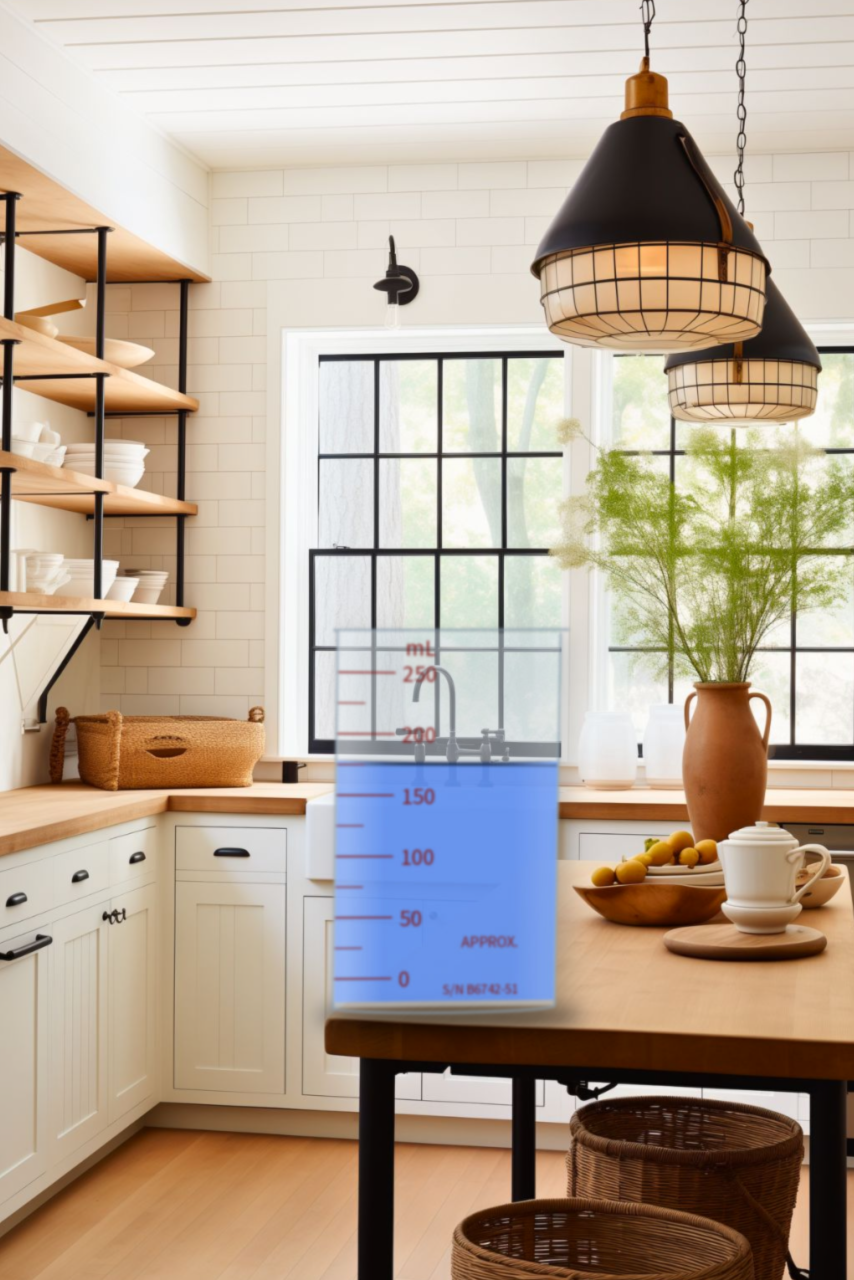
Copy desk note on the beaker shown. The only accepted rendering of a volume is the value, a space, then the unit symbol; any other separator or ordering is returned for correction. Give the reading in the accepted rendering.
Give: 175 mL
